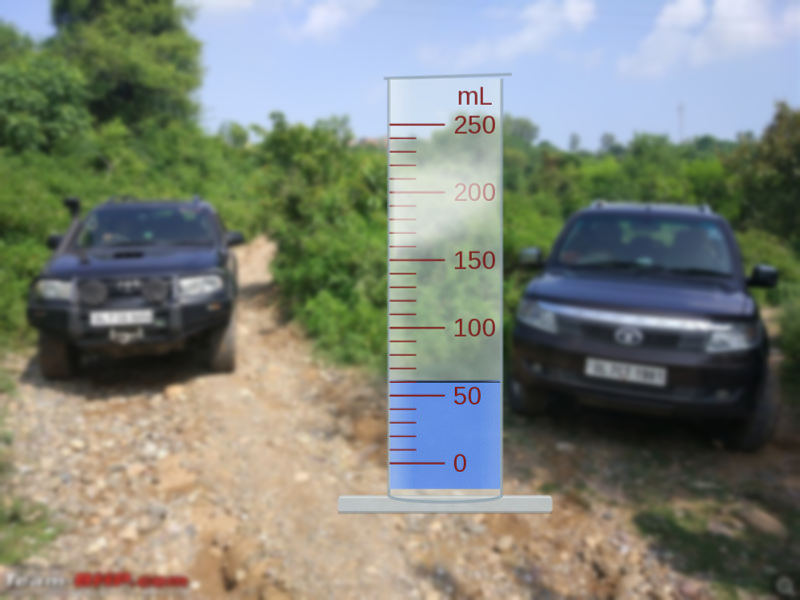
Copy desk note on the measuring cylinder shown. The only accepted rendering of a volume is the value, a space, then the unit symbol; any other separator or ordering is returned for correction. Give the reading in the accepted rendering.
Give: 60 mL
